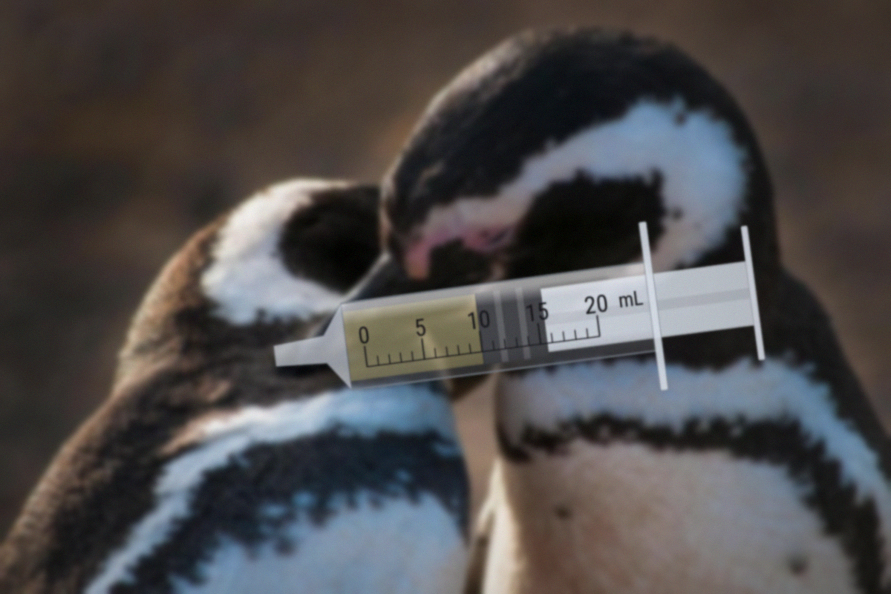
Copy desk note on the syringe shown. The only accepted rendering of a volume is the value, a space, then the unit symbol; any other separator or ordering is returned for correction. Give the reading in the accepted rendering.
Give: 10 mL
